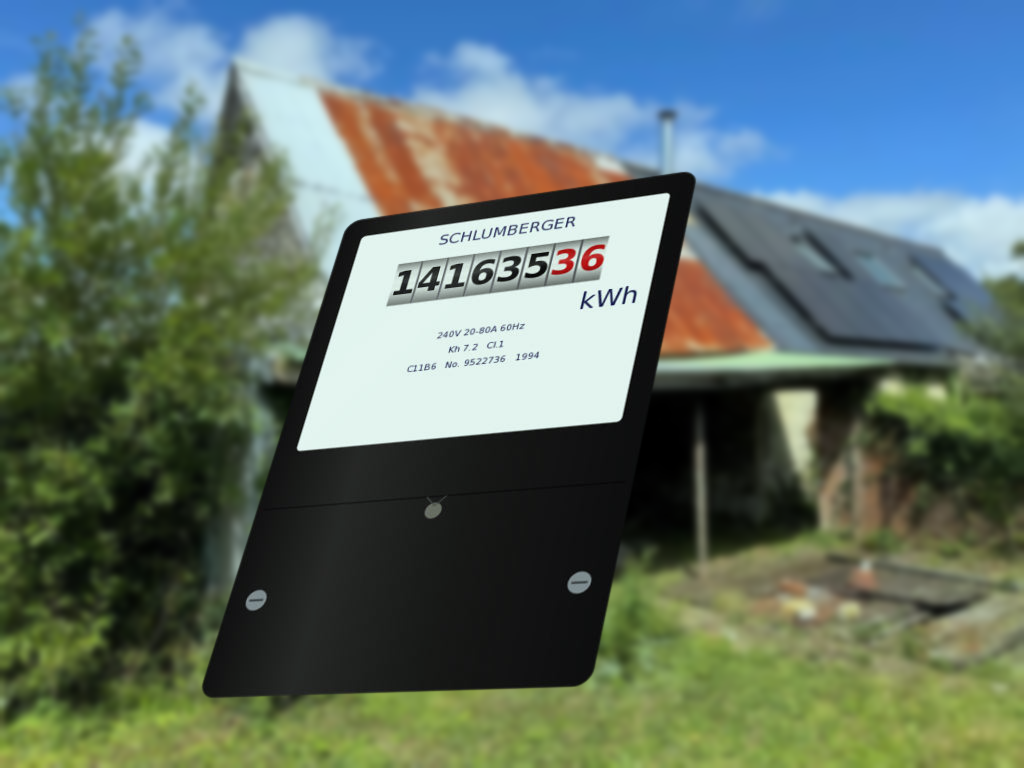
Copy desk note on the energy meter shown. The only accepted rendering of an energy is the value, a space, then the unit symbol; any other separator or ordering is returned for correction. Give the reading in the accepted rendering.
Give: 141635.36 kWh
